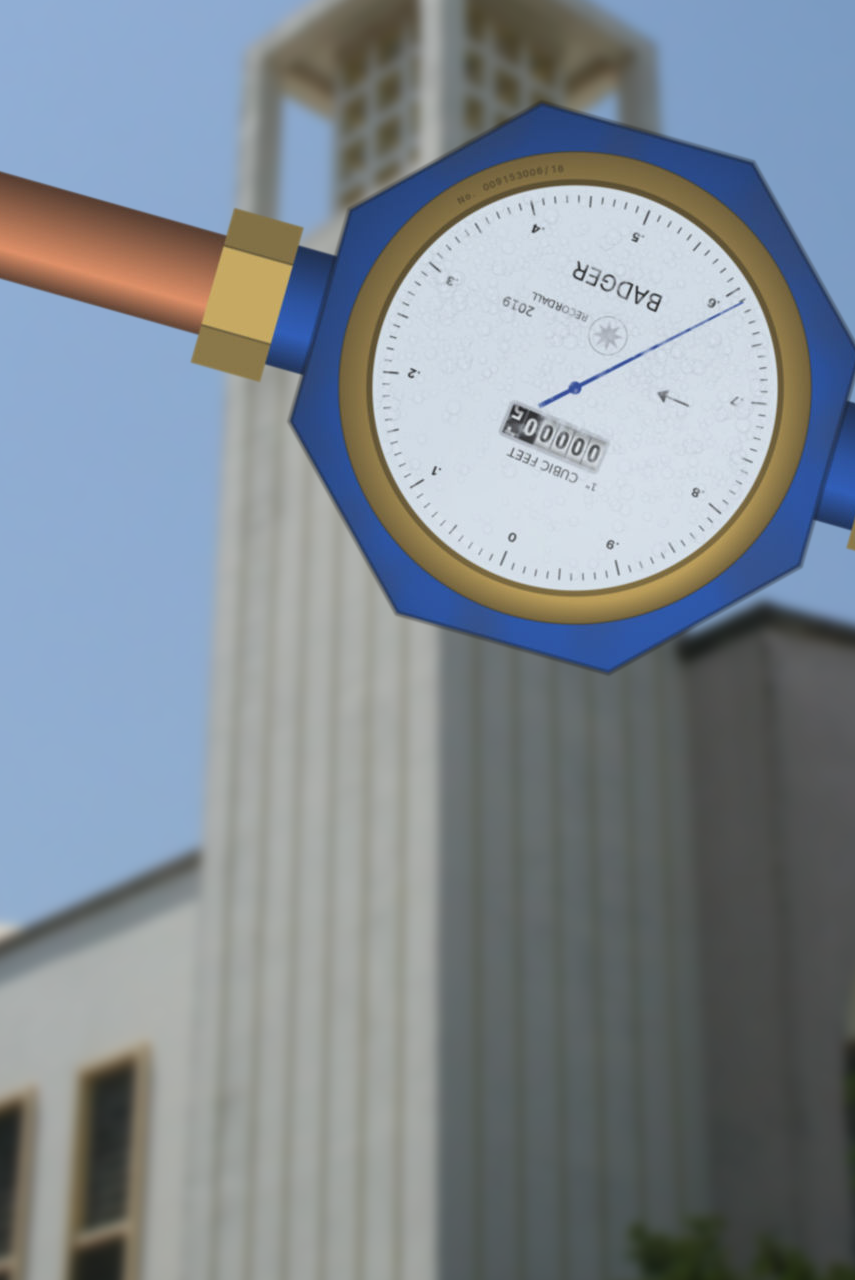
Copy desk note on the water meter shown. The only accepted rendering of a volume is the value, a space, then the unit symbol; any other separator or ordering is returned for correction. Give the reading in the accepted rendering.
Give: 4.61 ft³
